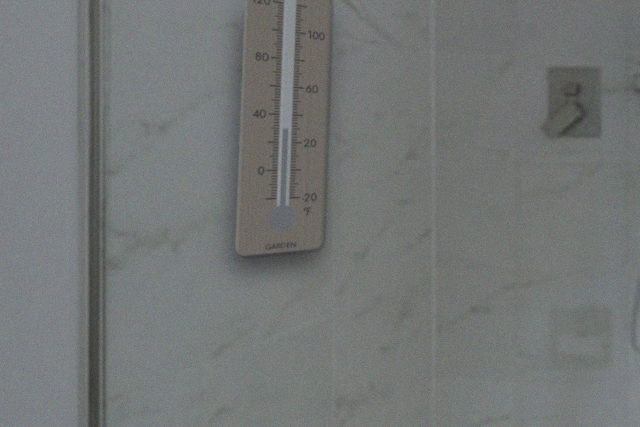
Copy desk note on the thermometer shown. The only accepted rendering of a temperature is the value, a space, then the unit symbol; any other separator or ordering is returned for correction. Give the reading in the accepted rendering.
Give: 30 °F
